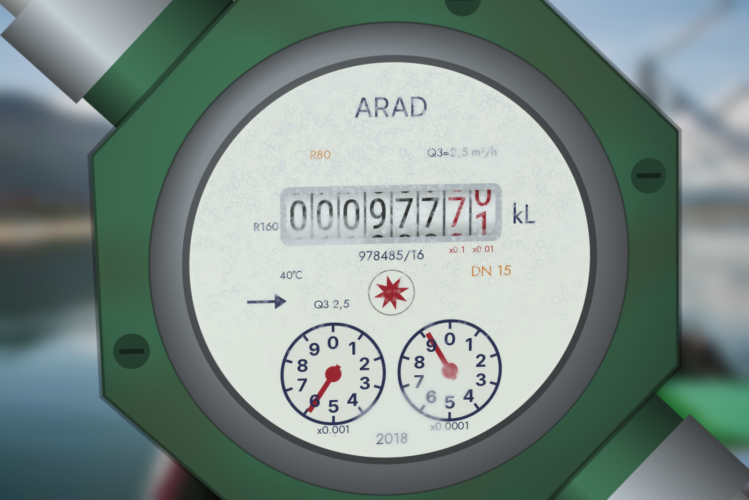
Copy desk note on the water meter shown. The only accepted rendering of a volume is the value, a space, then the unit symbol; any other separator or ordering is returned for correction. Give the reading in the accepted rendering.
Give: 977.7059 kL
